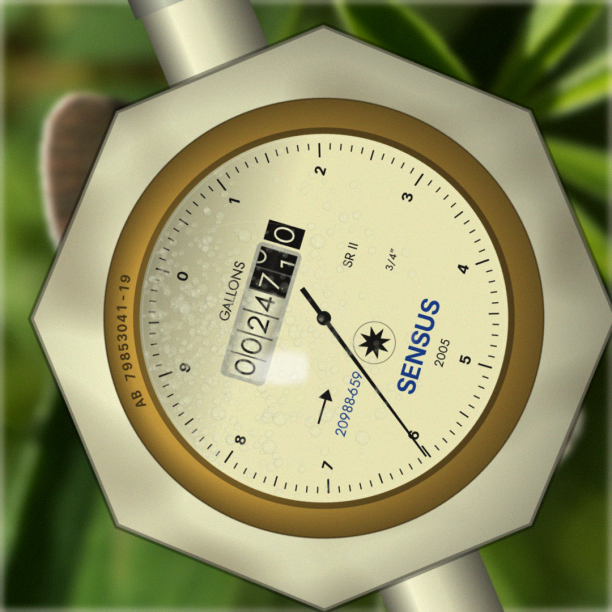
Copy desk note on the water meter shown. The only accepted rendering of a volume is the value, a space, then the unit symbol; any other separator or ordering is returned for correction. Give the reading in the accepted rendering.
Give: 24706.0 gal
